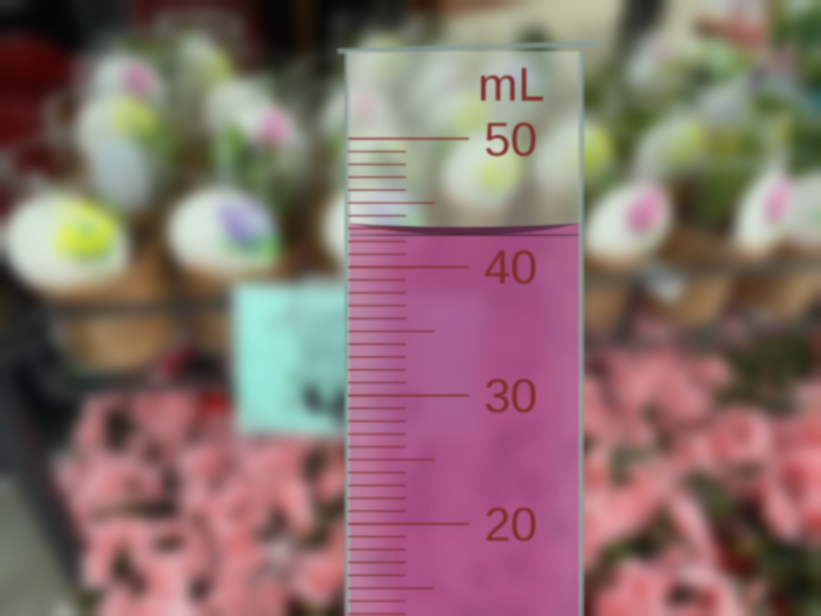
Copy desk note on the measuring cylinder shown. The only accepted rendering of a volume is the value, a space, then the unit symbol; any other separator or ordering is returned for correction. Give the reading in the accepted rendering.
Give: 42.5 mL
